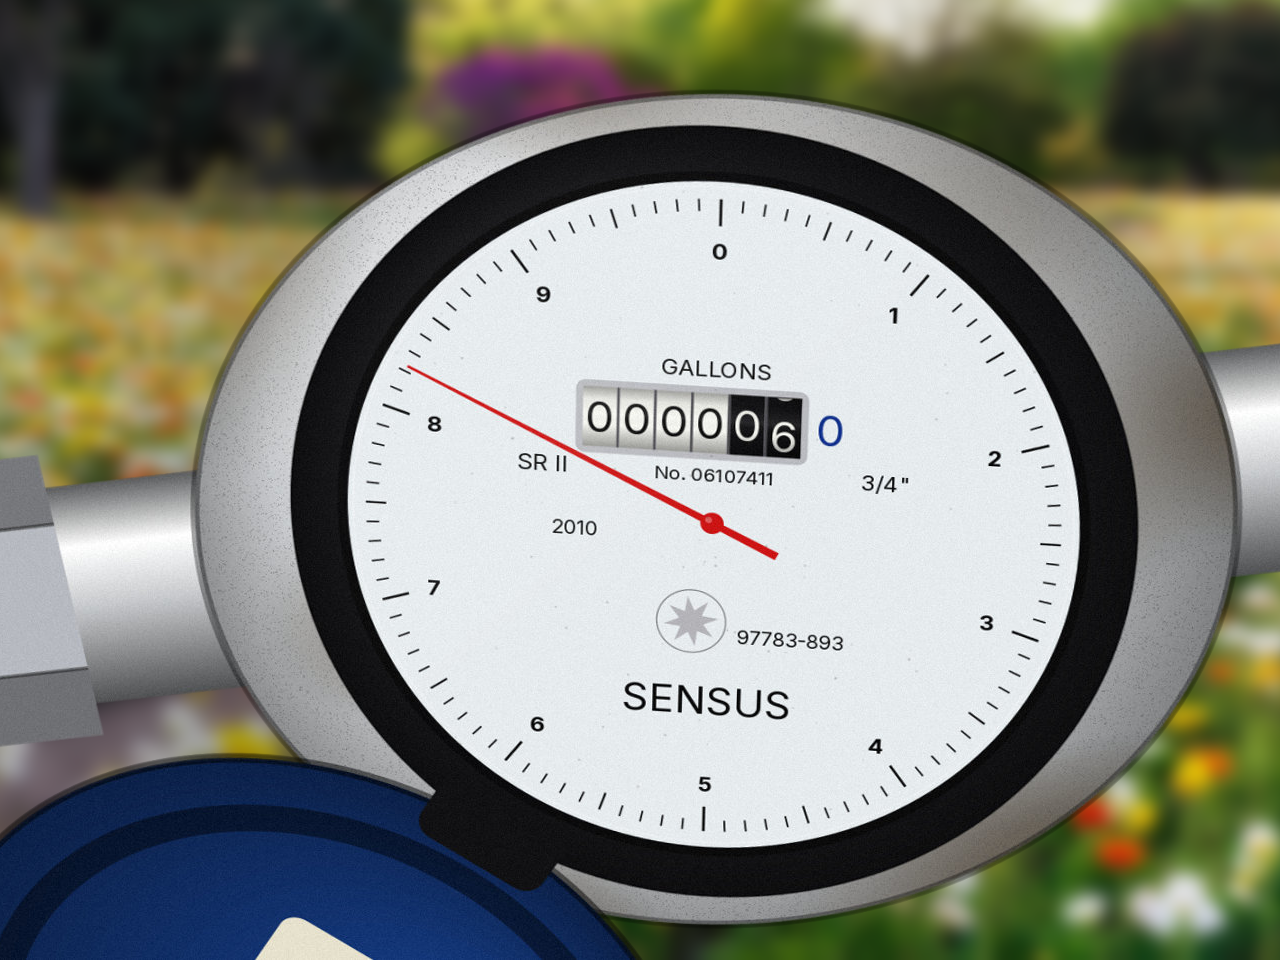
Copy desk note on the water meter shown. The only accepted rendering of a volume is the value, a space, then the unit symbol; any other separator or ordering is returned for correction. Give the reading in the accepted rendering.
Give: 58.2 gal
